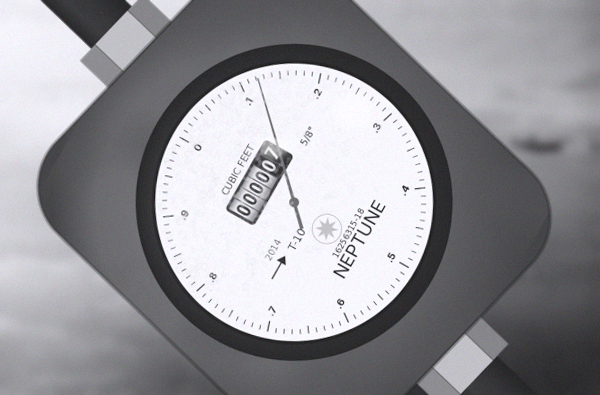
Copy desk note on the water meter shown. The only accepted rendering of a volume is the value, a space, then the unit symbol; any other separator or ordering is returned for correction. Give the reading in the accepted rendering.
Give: 7.12 ft³
